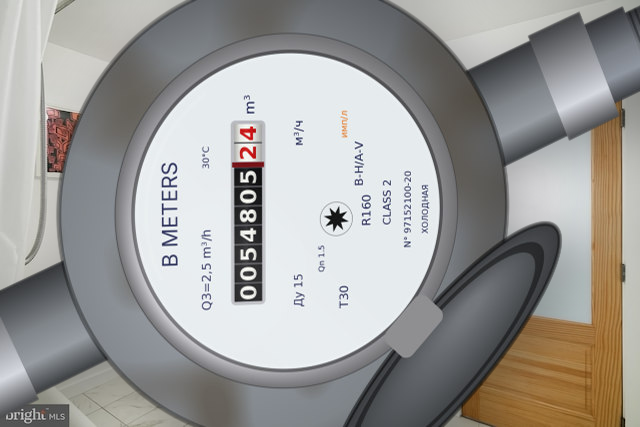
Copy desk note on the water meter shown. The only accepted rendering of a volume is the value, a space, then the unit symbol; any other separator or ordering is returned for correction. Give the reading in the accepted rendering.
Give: 54805.24 m³
